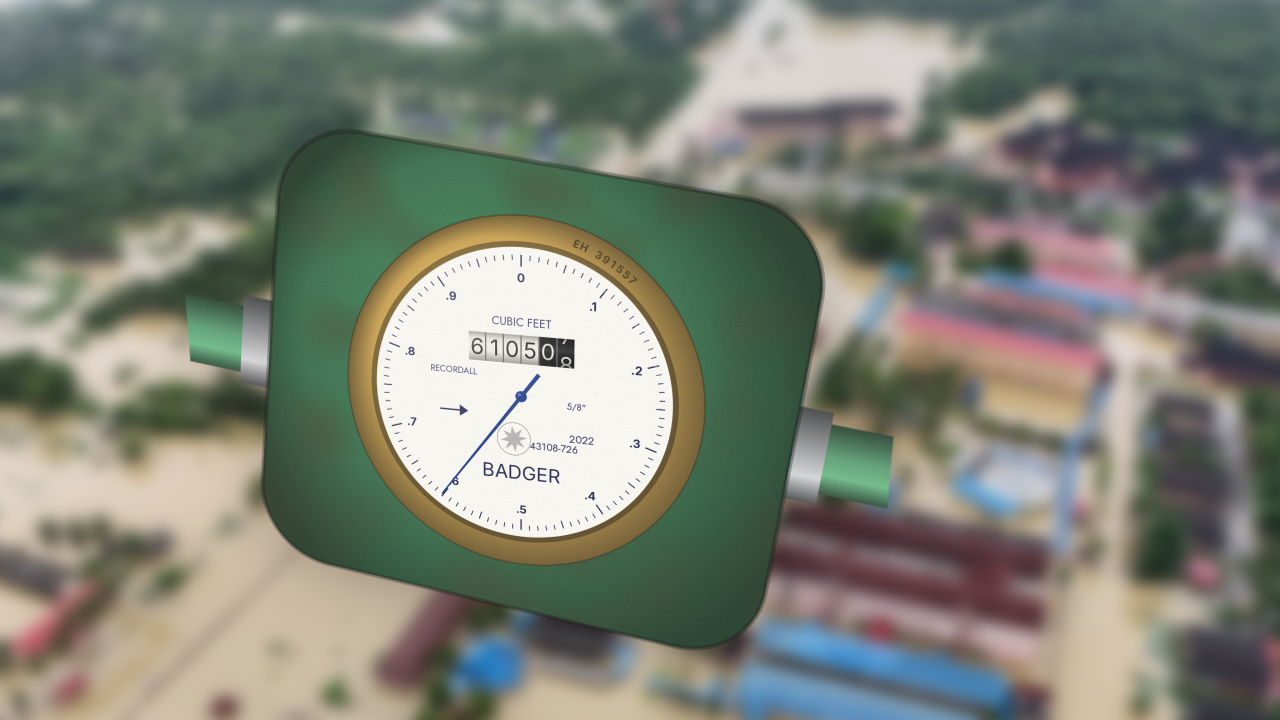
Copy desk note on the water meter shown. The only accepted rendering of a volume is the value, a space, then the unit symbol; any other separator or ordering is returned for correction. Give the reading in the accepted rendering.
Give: 610507.60 ft³
